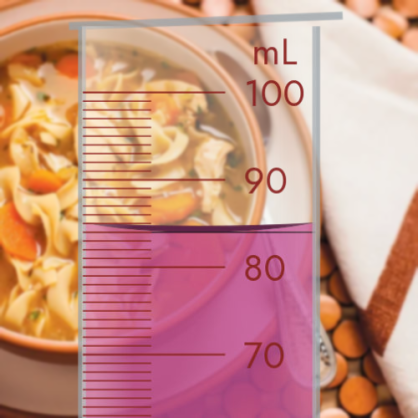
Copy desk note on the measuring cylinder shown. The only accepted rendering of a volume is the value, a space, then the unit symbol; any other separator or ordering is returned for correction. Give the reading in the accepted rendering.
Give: 84 mL
